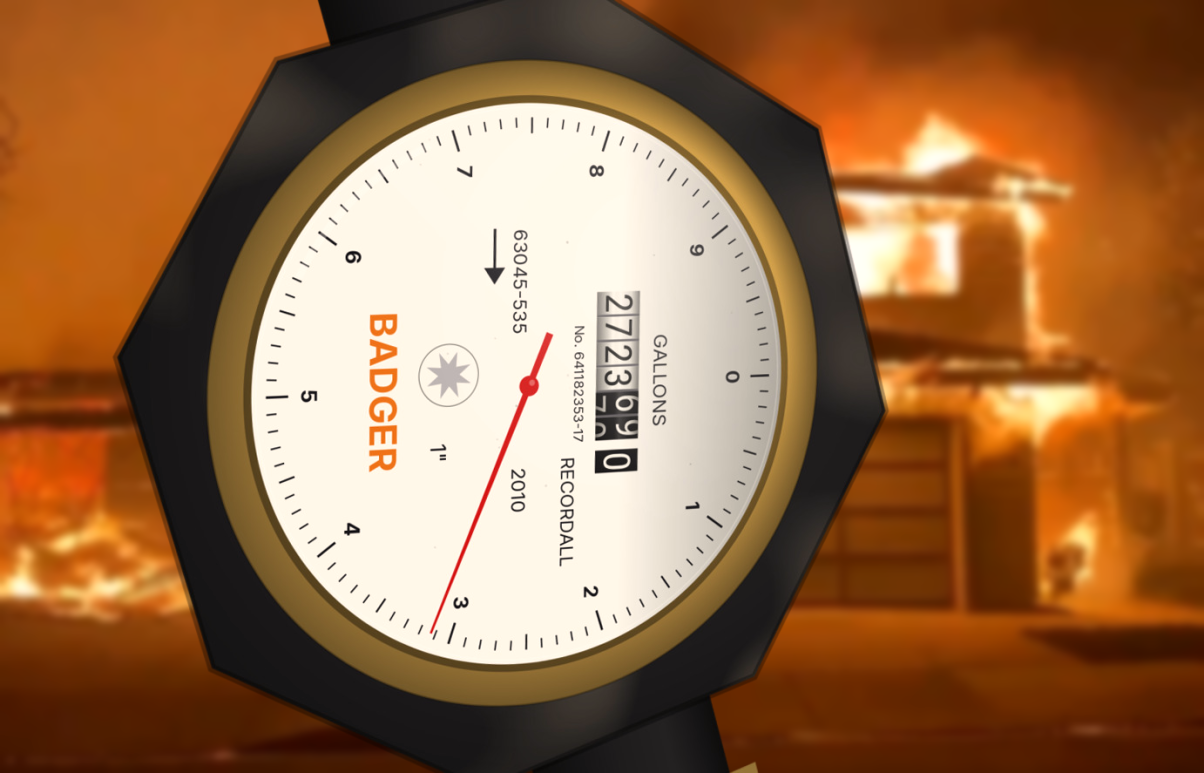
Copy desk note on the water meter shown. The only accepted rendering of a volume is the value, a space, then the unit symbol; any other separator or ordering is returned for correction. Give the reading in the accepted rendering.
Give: 2723693.1 gal
